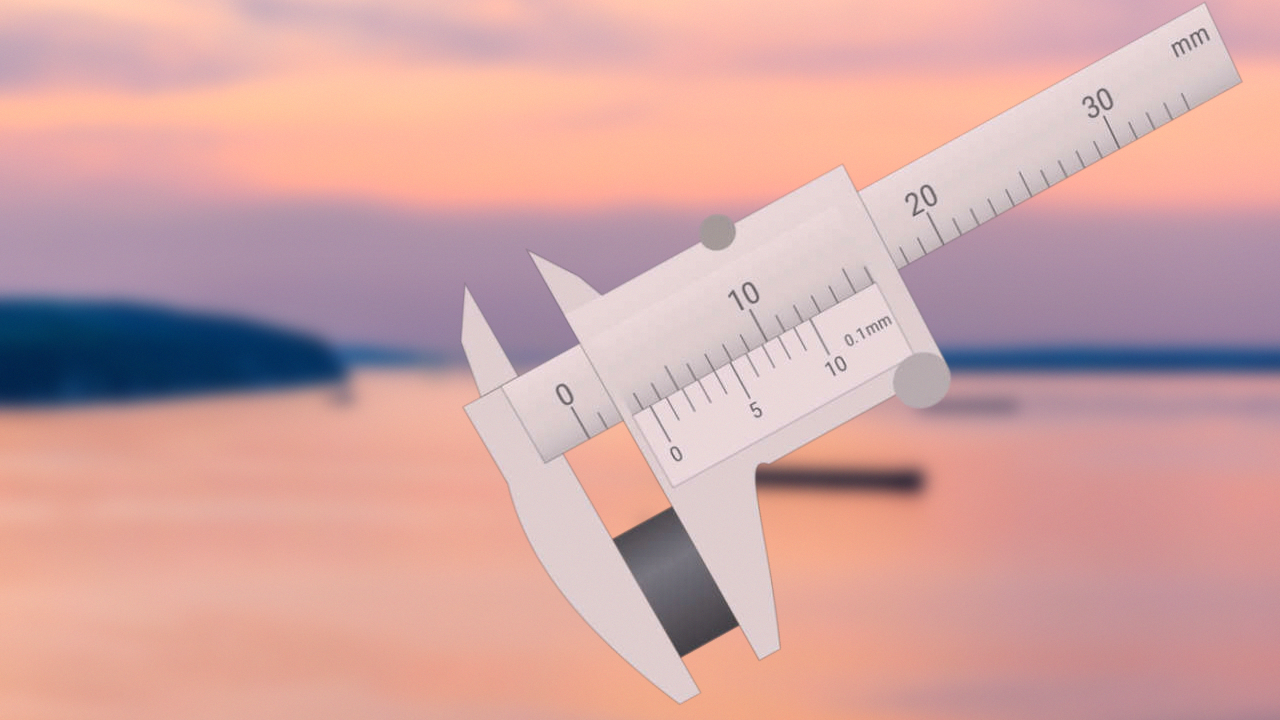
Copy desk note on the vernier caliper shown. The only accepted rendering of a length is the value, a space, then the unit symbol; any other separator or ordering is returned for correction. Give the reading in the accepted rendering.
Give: 3.4 mm
